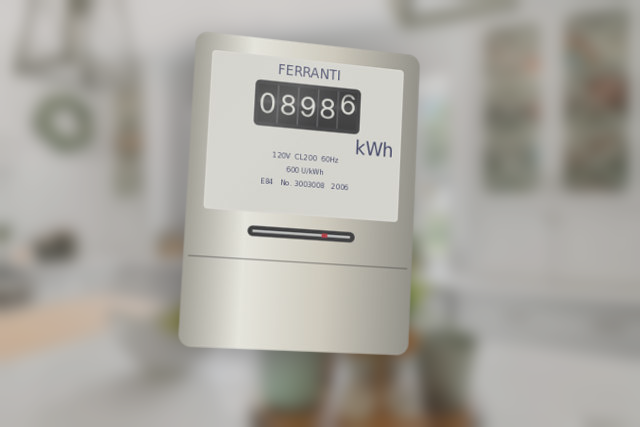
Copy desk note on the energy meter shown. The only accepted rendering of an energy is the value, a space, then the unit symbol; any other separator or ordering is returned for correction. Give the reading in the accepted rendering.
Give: 8986 kWh
